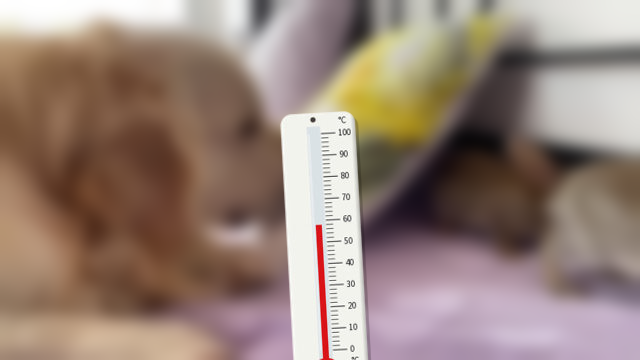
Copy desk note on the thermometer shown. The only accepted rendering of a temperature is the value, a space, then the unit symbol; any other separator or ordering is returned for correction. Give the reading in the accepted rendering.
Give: 58 °C
